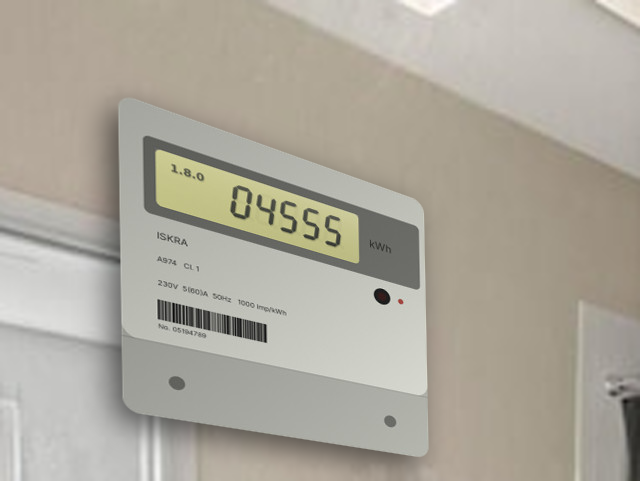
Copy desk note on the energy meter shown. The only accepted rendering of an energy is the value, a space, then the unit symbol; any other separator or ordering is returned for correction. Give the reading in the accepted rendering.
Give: 4555 kWh
